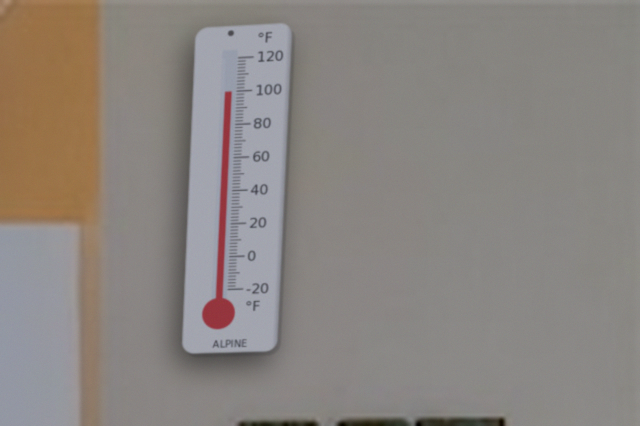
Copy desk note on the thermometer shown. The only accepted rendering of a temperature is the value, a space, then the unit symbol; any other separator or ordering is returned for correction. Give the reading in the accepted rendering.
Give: 100 °F
